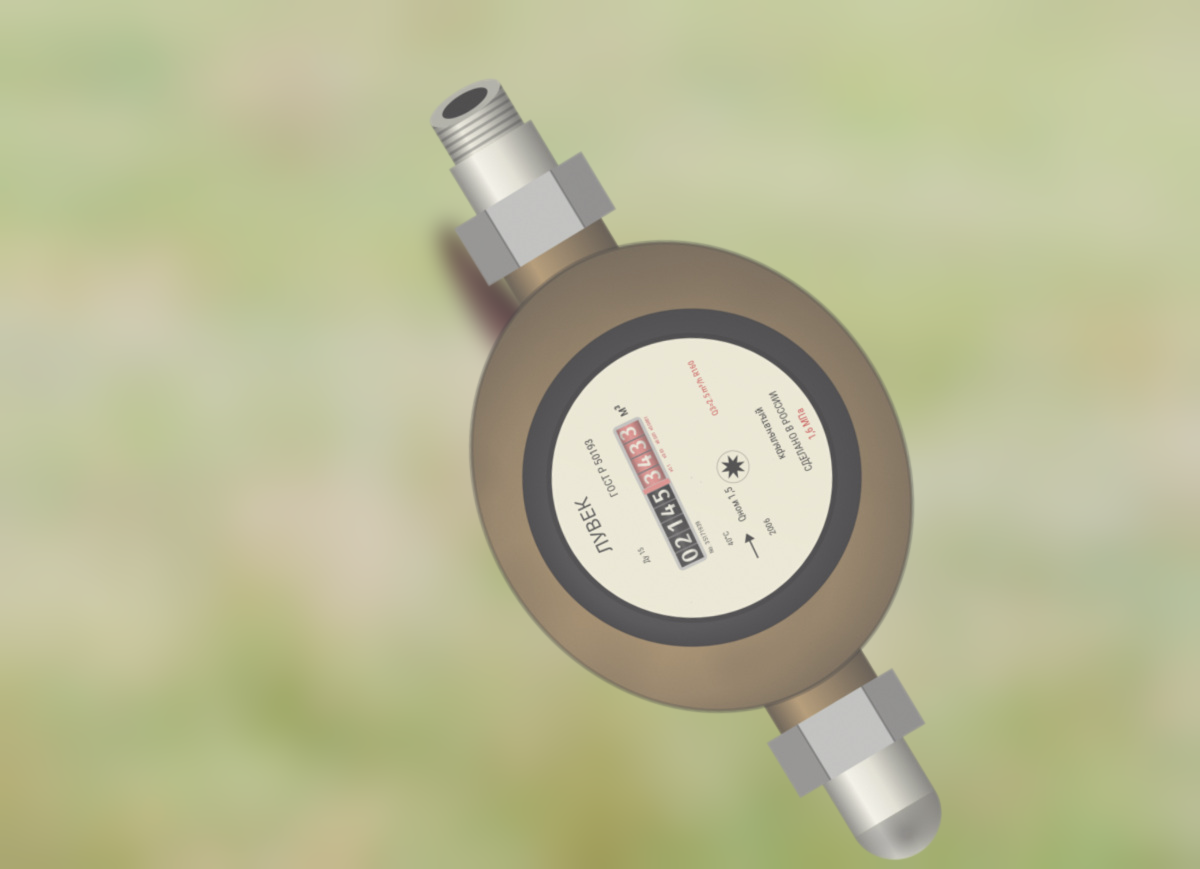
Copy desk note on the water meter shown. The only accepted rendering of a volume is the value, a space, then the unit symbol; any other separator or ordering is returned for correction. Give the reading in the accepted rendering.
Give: 2145.3433 m³
